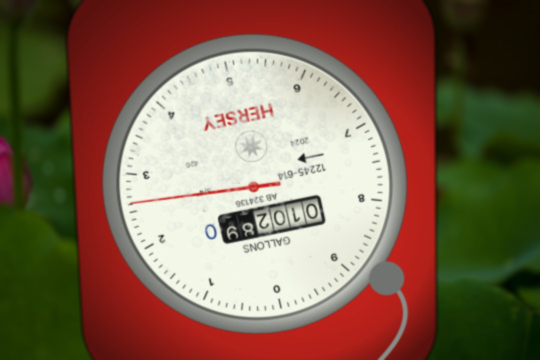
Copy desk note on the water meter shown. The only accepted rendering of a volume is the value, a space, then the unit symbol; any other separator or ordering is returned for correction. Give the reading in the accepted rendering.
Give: 102892.6 gal
